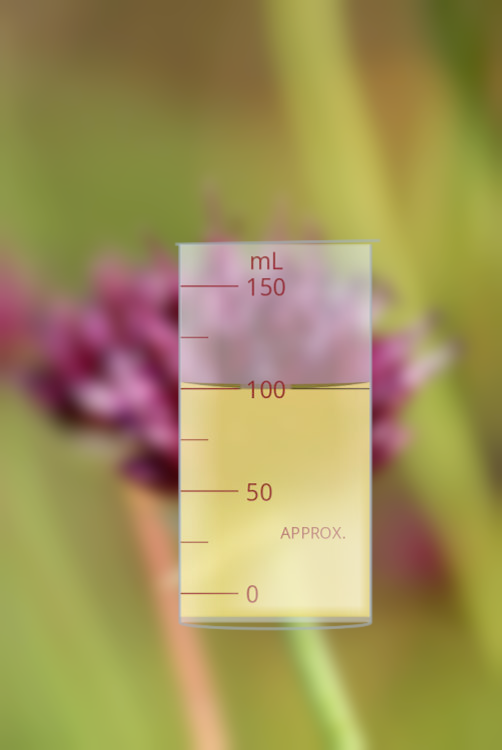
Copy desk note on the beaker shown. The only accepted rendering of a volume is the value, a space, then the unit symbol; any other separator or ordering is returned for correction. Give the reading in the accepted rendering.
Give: 100 mL
